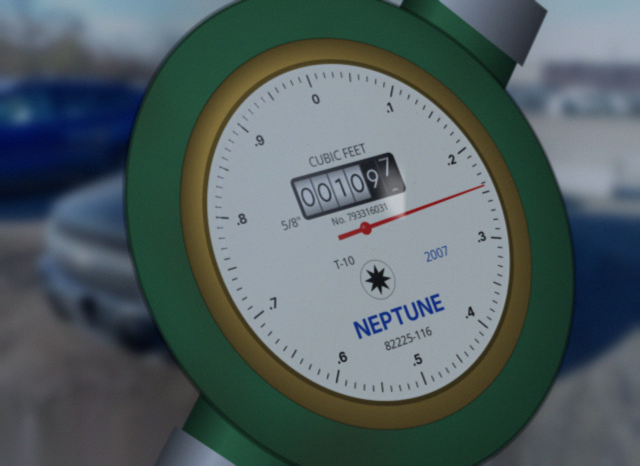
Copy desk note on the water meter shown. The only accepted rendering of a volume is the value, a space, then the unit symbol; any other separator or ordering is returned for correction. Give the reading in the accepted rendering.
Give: 1097.24 ft³
